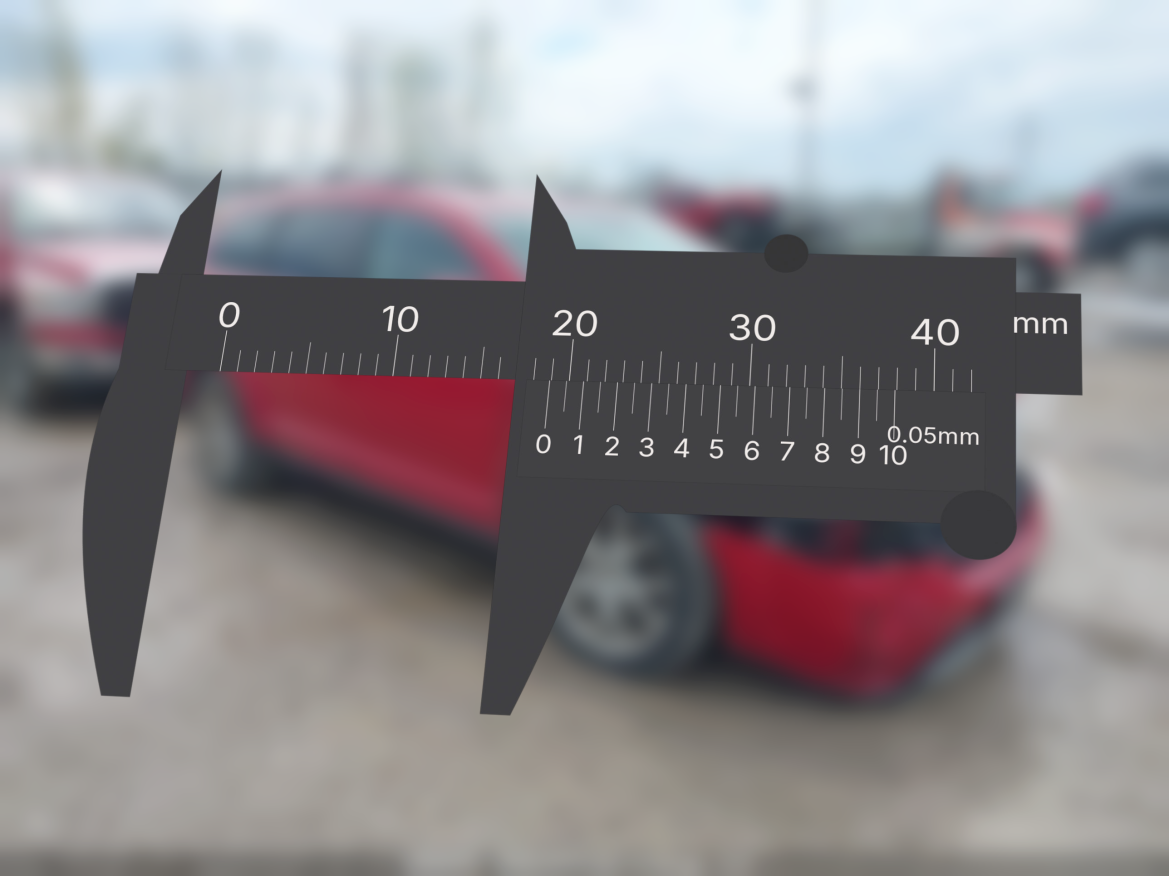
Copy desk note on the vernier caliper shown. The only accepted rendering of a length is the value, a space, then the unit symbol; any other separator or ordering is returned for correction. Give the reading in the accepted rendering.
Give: 18.9 mm
